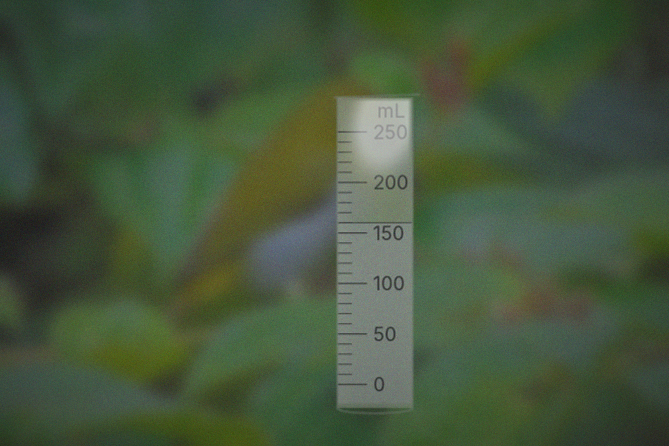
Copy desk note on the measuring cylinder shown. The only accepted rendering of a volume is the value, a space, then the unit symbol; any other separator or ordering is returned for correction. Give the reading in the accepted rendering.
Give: 160 mL
